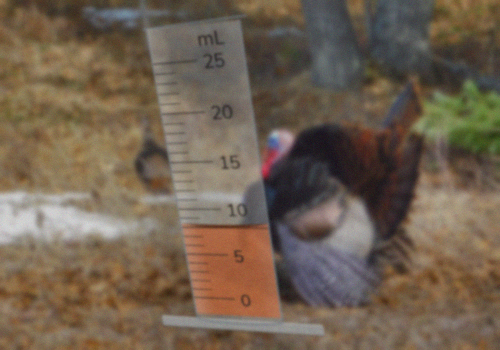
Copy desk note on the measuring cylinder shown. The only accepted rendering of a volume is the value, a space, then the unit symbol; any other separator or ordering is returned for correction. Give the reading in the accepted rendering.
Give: 8 mL
